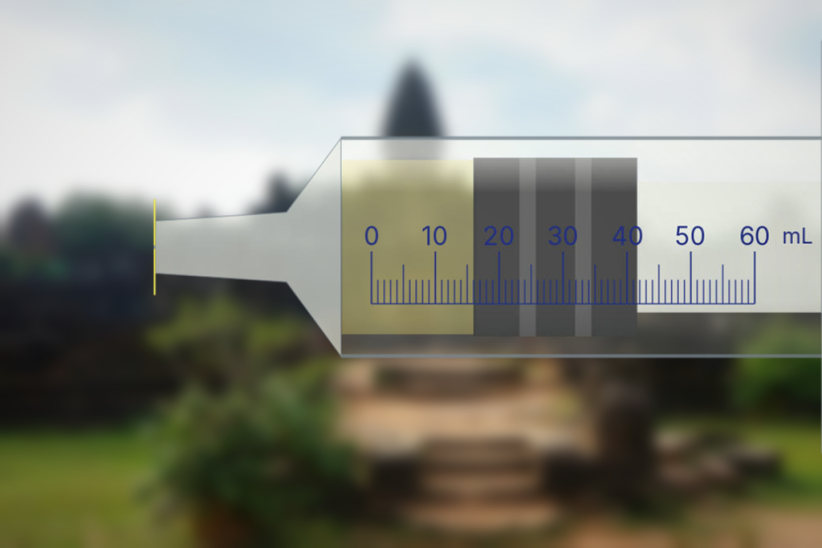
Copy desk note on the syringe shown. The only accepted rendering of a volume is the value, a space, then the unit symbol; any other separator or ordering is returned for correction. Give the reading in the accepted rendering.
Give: 16 mL
